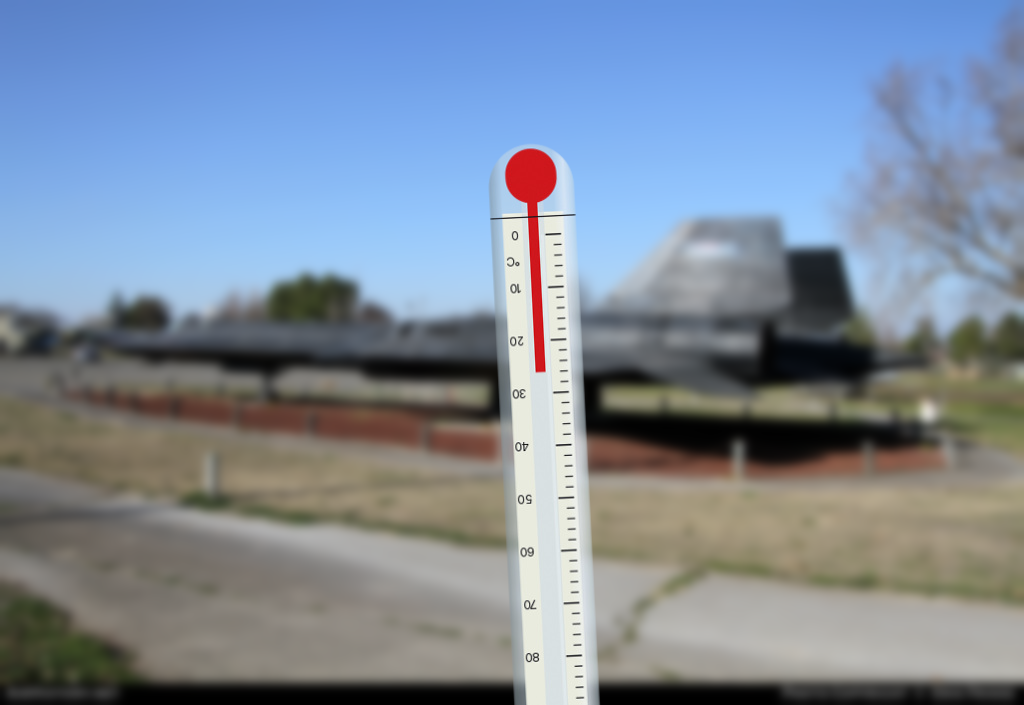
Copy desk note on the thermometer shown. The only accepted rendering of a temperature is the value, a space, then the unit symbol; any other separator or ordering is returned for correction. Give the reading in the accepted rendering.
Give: 26 °C
